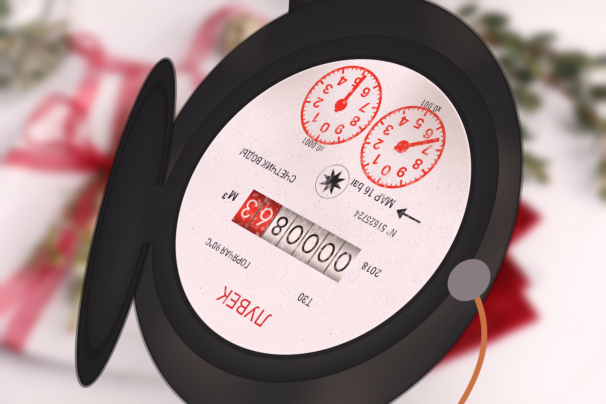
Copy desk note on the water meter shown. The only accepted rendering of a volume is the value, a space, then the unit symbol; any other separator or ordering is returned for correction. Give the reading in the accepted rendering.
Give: 8.6365 m³
